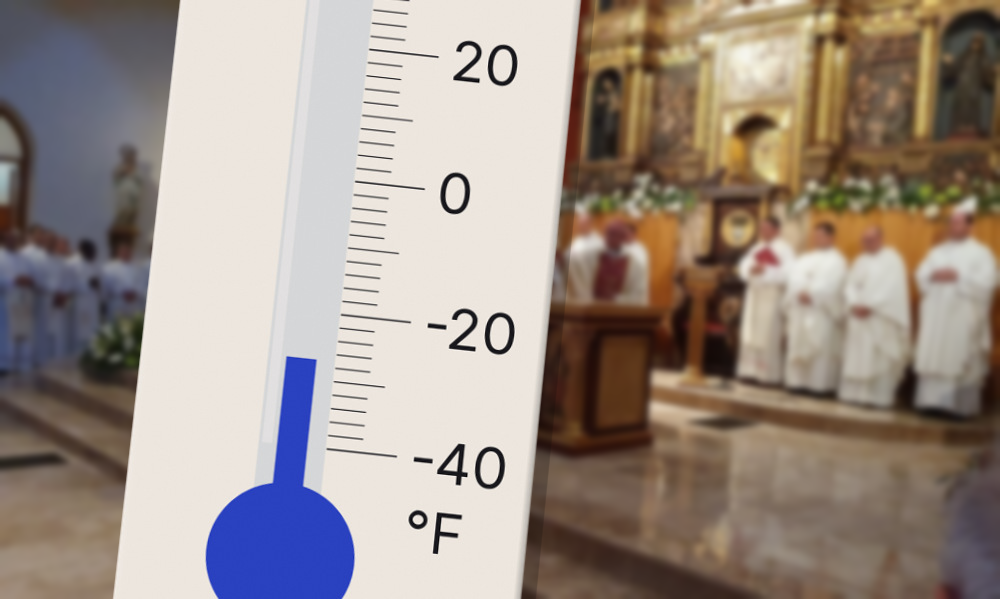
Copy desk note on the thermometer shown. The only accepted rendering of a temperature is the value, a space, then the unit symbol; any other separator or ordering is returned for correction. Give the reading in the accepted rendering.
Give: -27 °F
